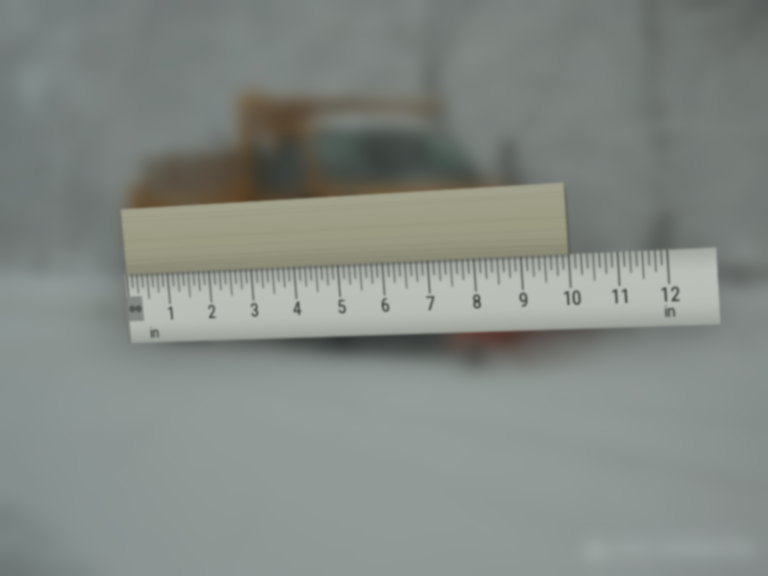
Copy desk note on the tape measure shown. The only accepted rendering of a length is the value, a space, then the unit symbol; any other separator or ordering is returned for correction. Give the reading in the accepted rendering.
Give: 10 in
